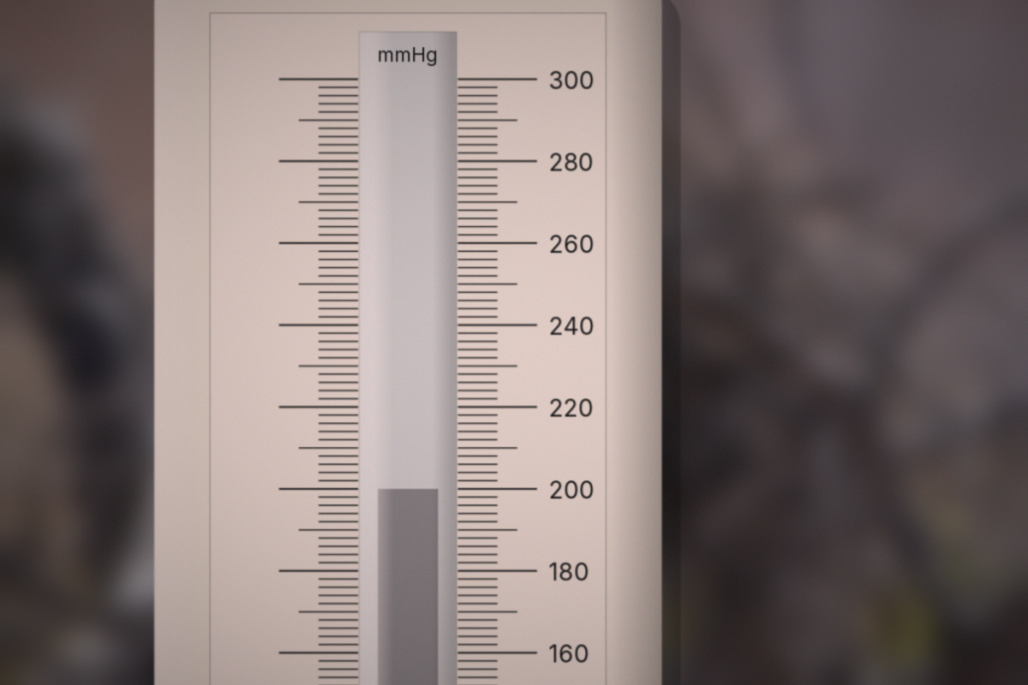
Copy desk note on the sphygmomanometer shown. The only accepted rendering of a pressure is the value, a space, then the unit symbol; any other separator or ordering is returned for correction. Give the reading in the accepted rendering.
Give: 200 mmHg
